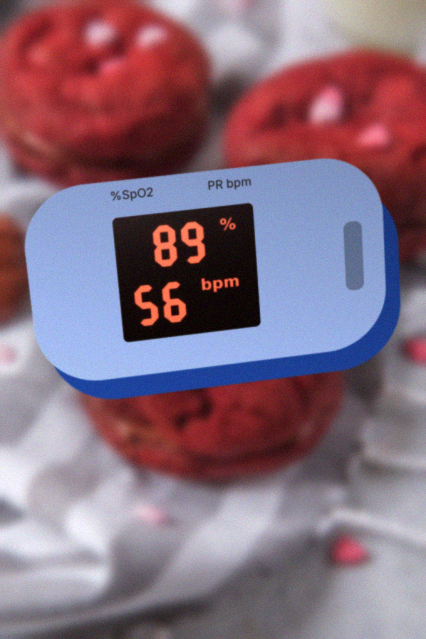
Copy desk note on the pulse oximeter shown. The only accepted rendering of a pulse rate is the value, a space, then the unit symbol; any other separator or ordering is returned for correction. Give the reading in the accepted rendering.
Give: 56 bpm
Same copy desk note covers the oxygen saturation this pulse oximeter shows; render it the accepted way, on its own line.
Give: 89 %
